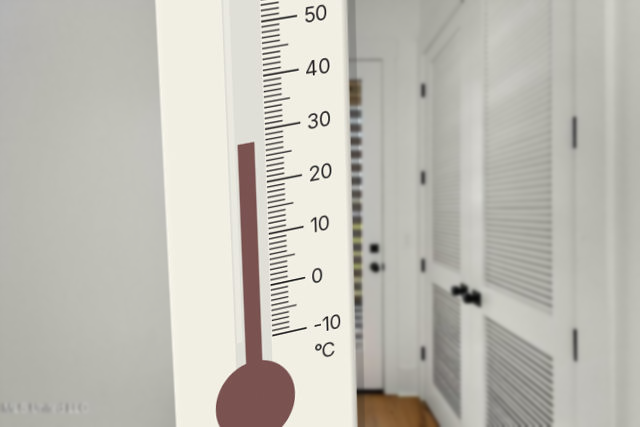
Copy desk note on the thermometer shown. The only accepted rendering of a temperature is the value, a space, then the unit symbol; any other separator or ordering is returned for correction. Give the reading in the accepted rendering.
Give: 28 °C
